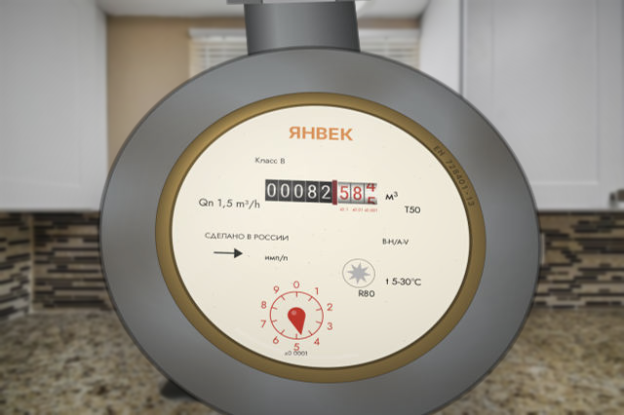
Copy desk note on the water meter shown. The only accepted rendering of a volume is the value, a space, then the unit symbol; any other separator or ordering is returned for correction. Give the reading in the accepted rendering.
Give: 82.5844 m³
